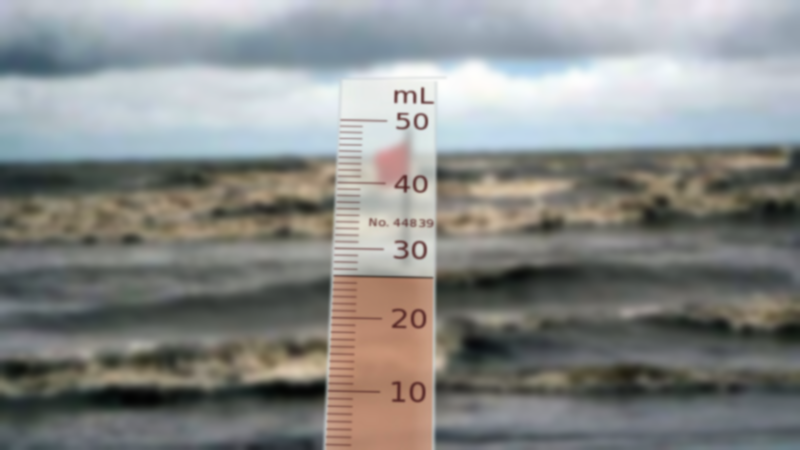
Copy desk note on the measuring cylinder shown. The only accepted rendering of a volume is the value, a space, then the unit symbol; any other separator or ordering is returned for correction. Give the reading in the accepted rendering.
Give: 26 mL
